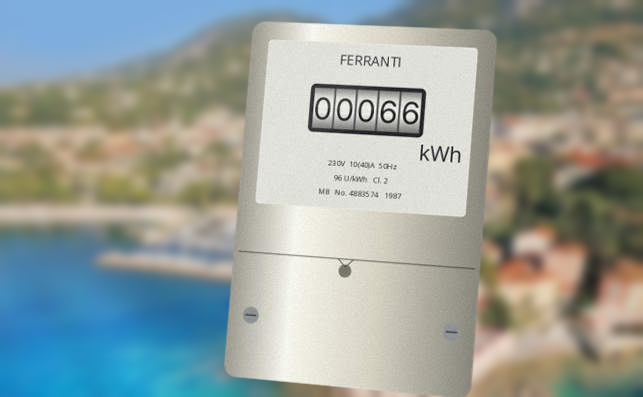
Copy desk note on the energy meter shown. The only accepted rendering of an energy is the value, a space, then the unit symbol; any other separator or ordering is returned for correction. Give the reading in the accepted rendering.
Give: 66 kWh
